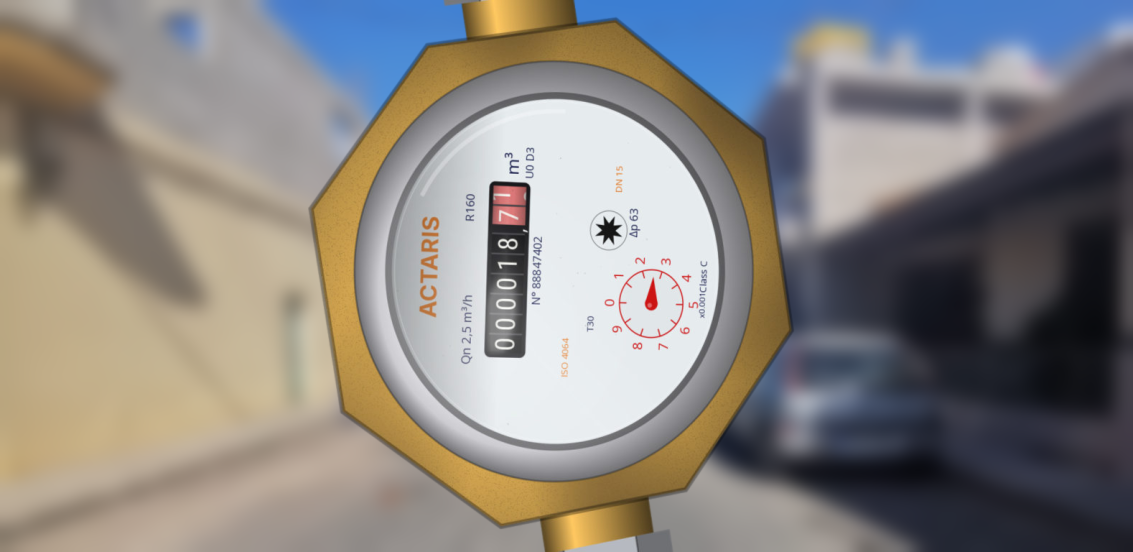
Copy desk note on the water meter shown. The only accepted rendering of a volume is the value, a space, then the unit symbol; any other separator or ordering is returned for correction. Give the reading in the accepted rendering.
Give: 18.712 m³
